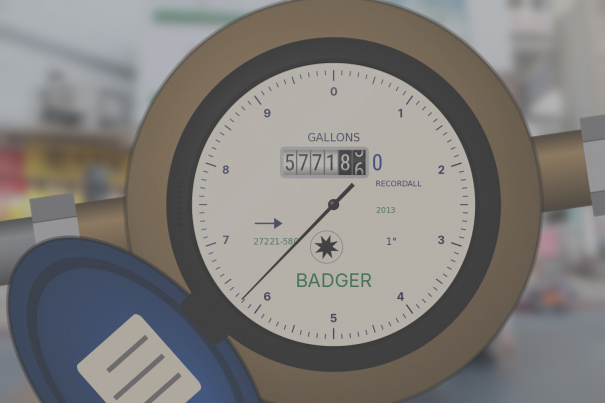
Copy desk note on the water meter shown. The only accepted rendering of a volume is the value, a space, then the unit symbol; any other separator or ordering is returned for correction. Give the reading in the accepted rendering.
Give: 5771856.2 gal
